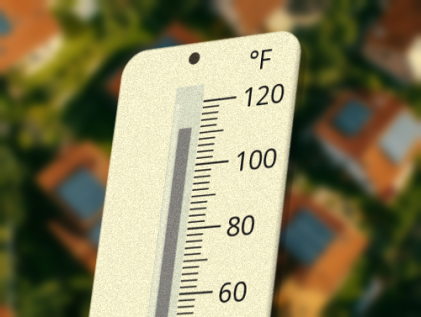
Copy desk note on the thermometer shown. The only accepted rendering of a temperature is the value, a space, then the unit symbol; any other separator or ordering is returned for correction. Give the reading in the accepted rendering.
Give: 112 °F
